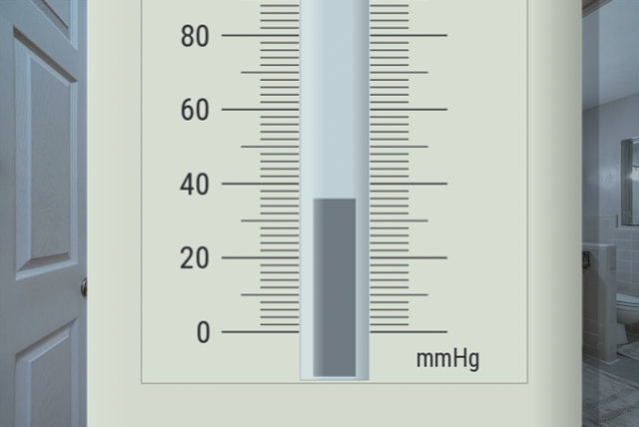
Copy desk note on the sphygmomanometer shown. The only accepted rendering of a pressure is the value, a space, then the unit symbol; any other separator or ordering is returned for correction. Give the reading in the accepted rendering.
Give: 36 mmHg
